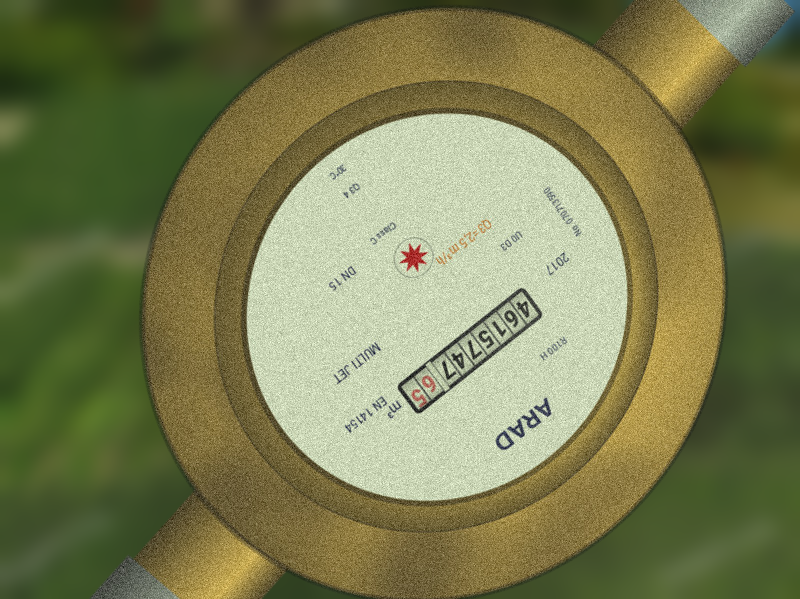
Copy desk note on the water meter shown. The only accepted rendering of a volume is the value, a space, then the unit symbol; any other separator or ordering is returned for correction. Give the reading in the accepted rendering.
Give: 4615747.65 m³
